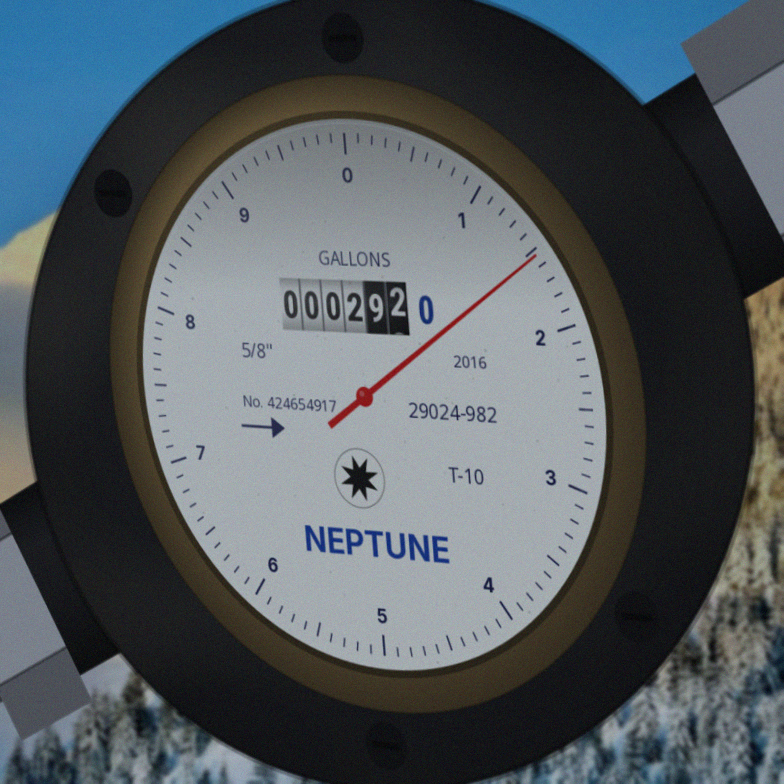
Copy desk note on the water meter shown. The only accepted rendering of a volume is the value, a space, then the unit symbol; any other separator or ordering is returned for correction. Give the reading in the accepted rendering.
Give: 2921.5 gal
